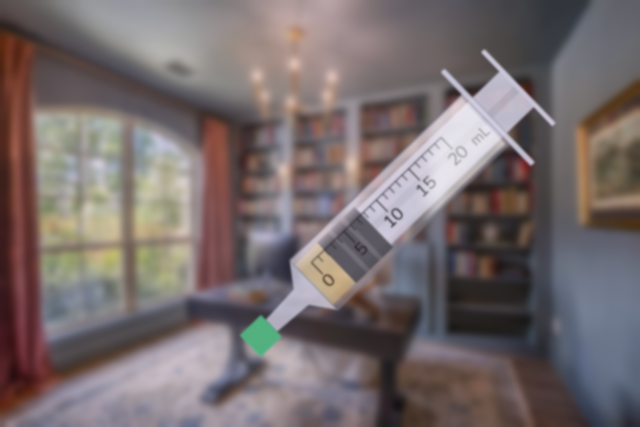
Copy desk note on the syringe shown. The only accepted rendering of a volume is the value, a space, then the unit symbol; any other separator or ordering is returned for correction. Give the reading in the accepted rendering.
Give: 2 mL
